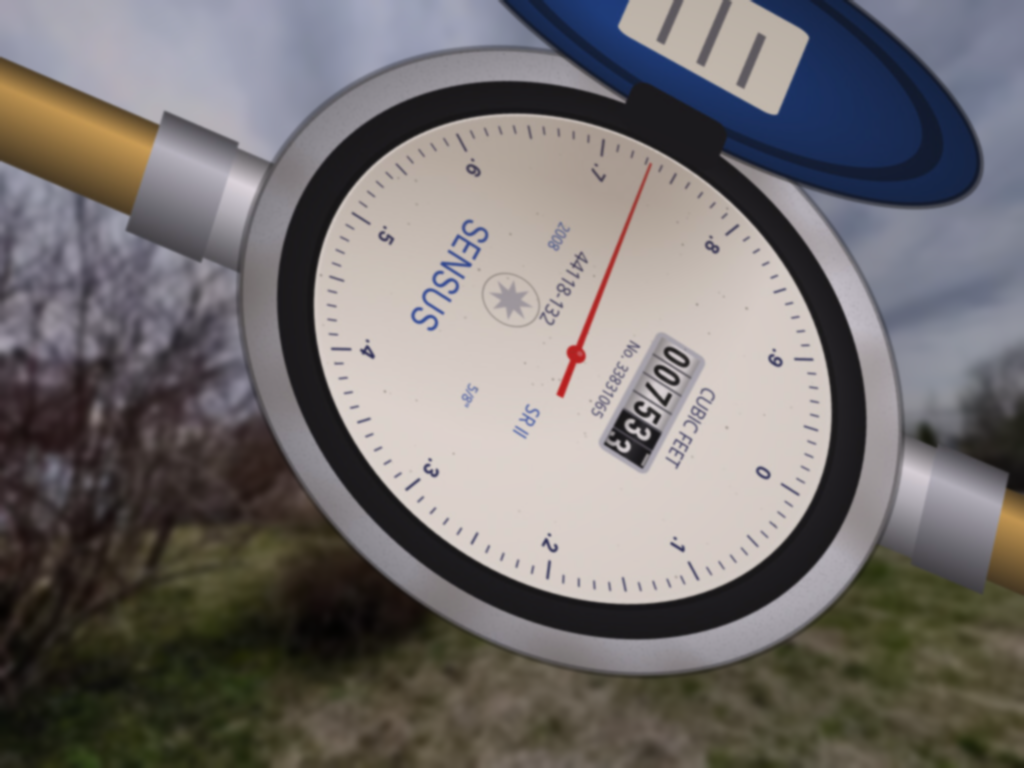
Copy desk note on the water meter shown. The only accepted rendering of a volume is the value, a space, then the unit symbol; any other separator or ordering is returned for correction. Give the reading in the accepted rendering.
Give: 7532.73 ft³
